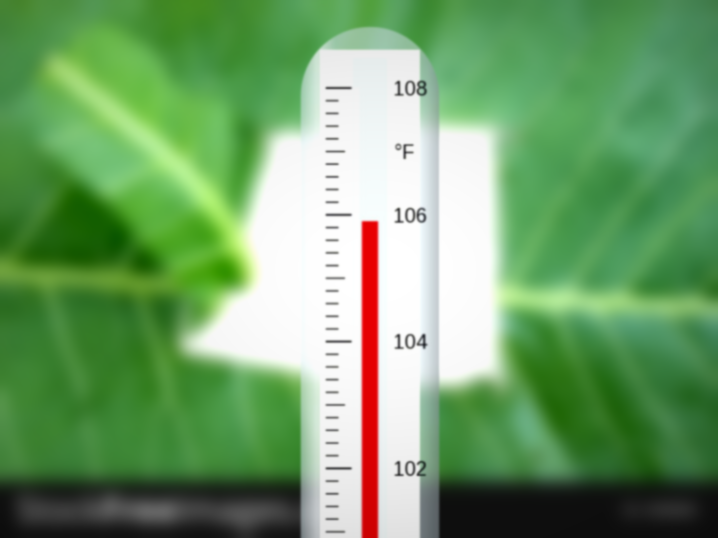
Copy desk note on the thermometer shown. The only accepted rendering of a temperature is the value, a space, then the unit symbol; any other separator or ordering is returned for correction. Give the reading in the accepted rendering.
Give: 105.9 °F
